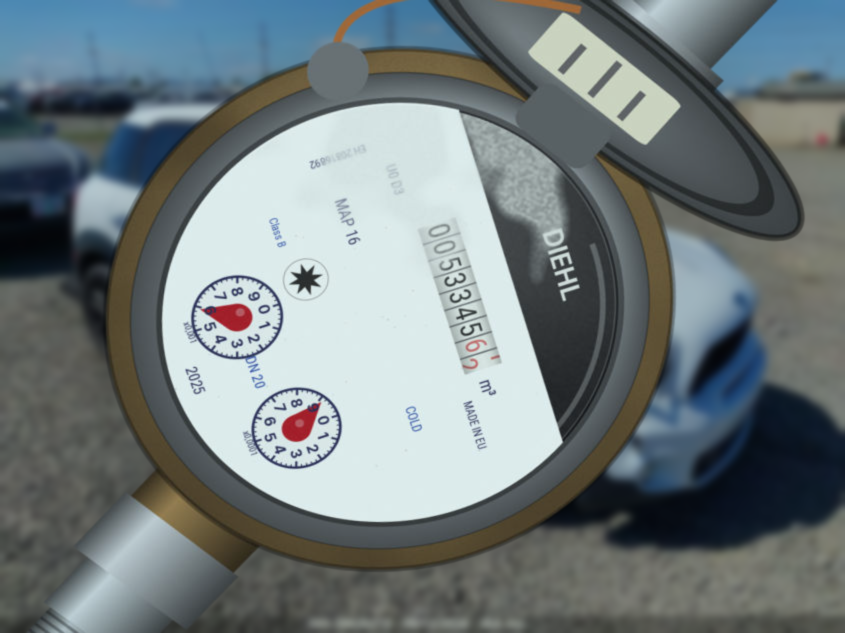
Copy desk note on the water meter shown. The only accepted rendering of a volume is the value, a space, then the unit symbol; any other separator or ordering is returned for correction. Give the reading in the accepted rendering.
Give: 53345.6159 m³
